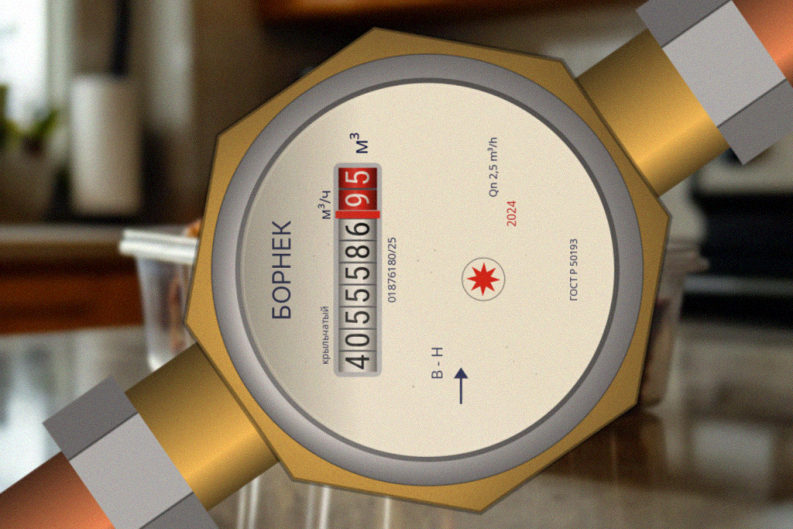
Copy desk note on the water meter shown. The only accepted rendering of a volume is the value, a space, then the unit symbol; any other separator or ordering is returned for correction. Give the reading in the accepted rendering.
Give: 4055586.95 m³
